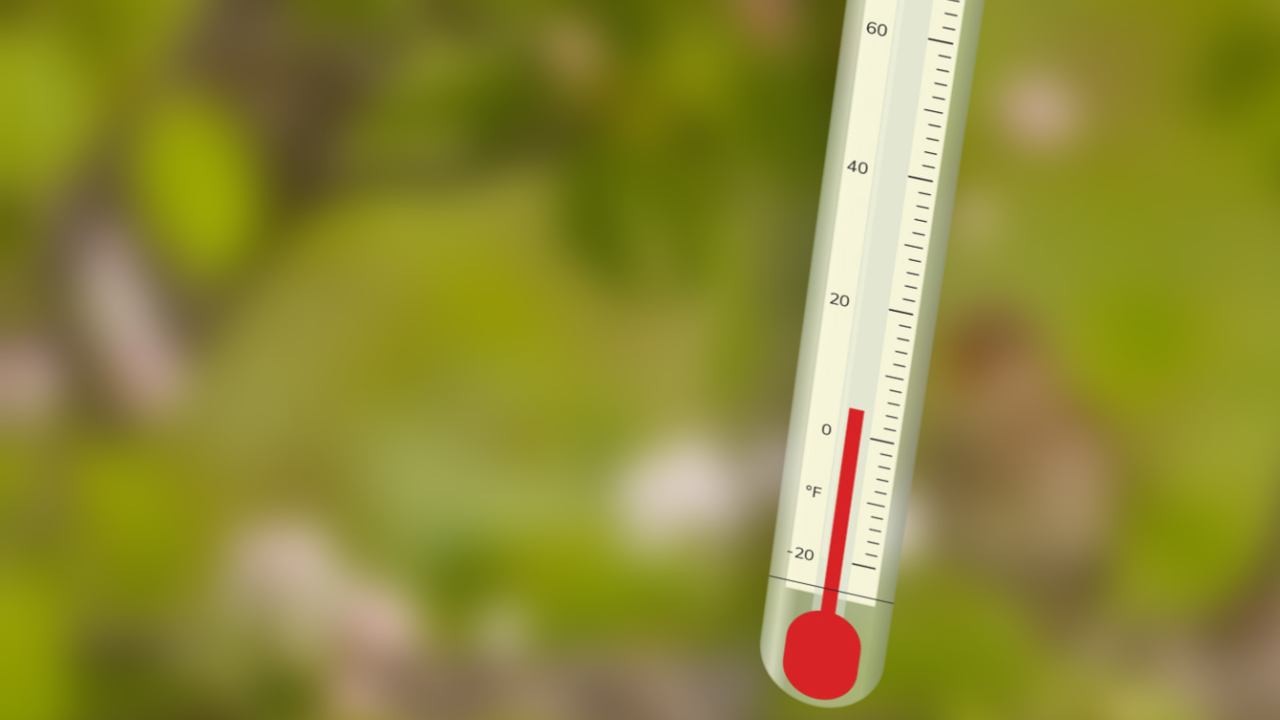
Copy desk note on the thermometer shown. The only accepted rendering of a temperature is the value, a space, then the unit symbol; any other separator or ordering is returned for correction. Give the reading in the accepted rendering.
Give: 4 °F
